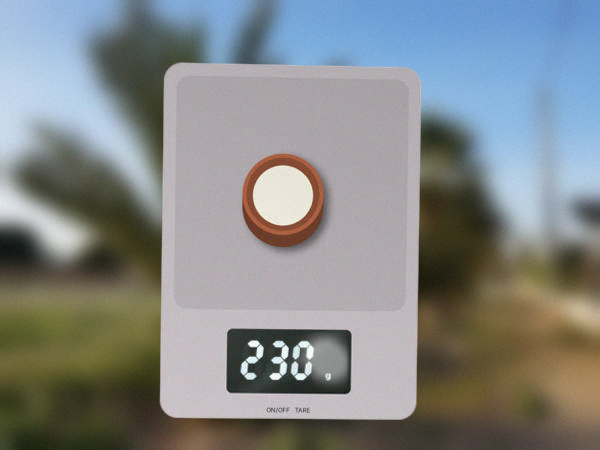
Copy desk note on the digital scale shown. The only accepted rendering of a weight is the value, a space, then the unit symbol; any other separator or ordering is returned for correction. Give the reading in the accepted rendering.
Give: 230 g
